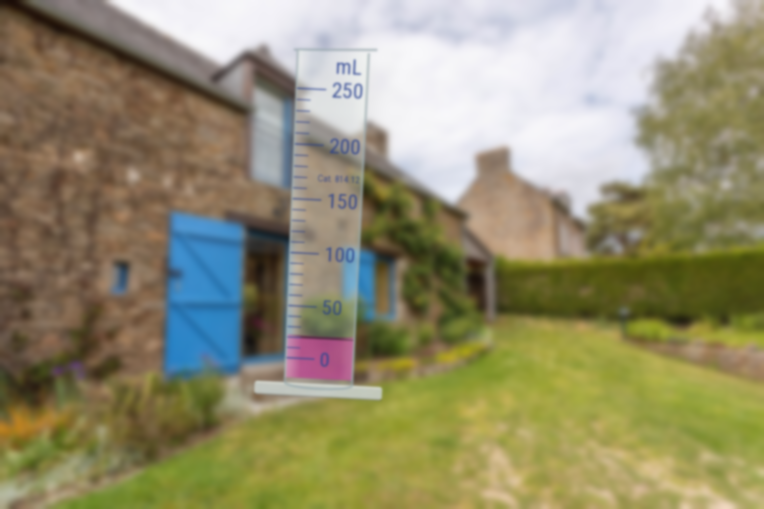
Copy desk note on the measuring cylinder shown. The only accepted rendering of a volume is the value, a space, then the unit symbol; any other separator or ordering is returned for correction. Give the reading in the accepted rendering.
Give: 20 mL
